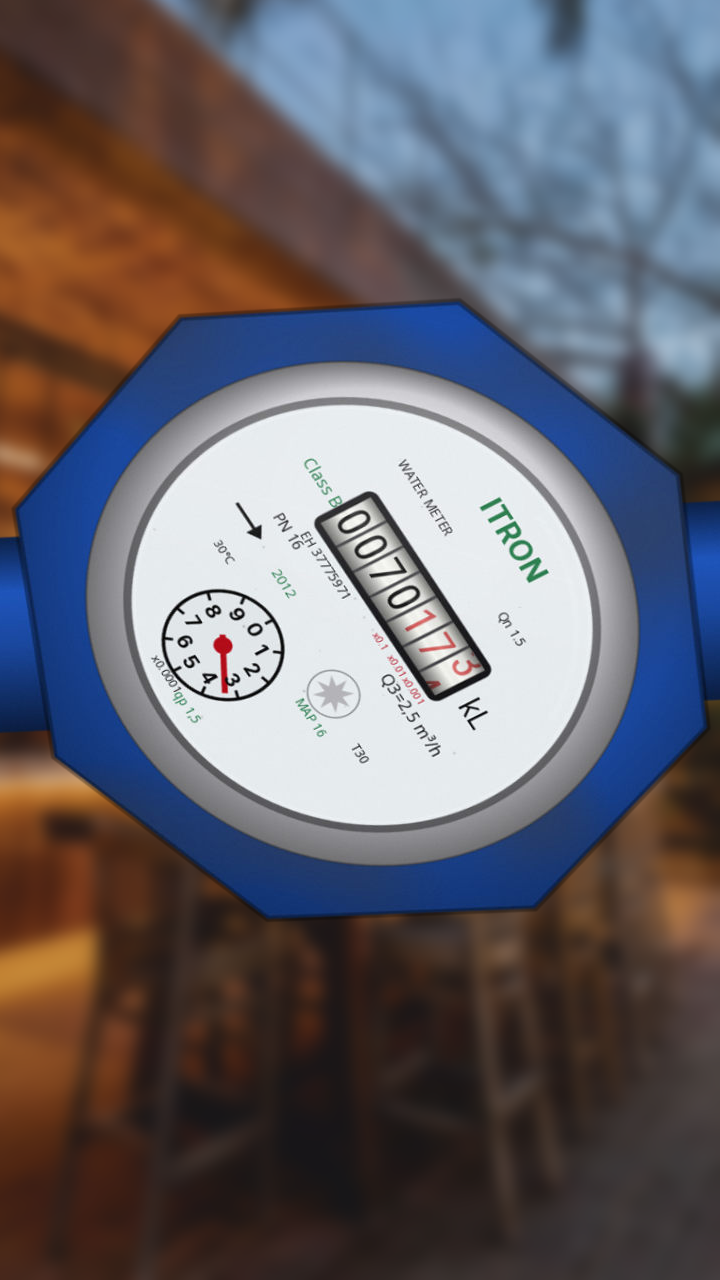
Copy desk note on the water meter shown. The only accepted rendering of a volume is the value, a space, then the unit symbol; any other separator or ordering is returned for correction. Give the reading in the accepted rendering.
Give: 70.1733 kL
